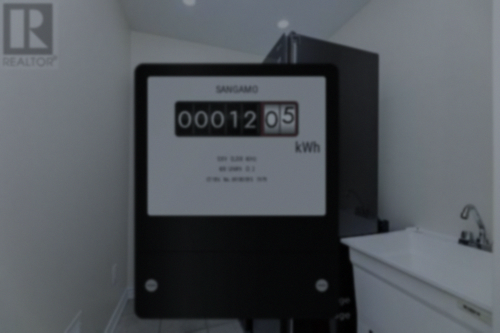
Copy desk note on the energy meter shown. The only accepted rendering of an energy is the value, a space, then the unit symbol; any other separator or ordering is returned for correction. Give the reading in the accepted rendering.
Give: 12.05 kWh
